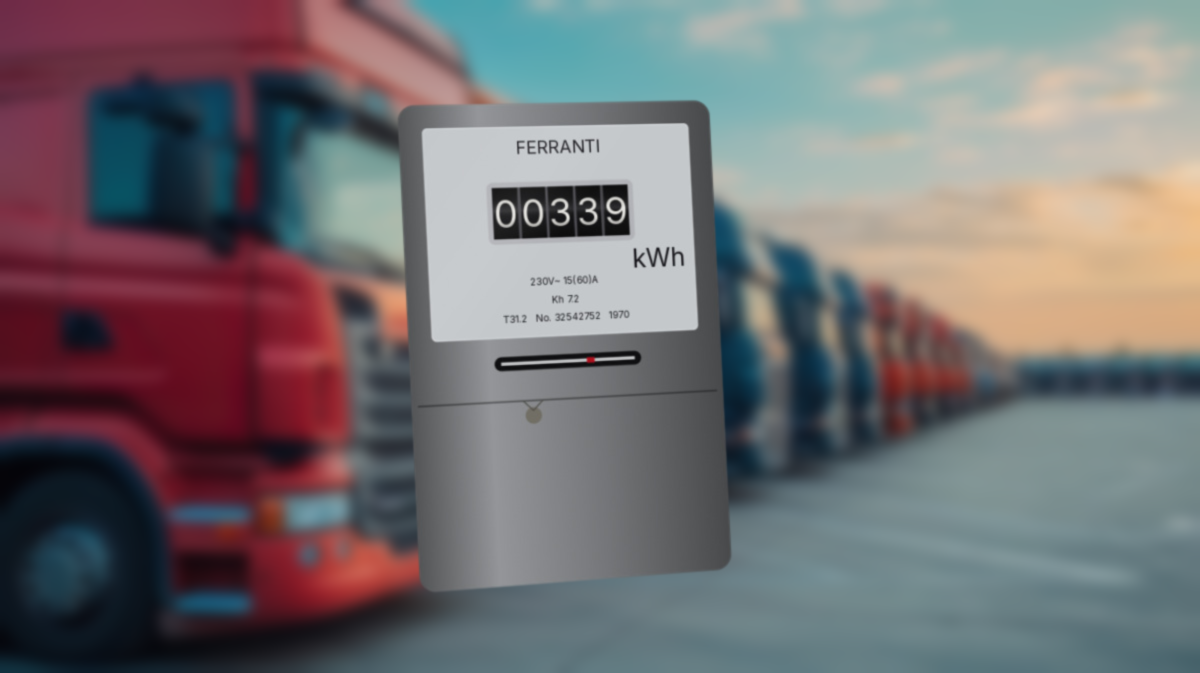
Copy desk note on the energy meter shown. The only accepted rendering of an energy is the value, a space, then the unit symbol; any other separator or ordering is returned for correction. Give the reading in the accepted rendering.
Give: 339 kWh
